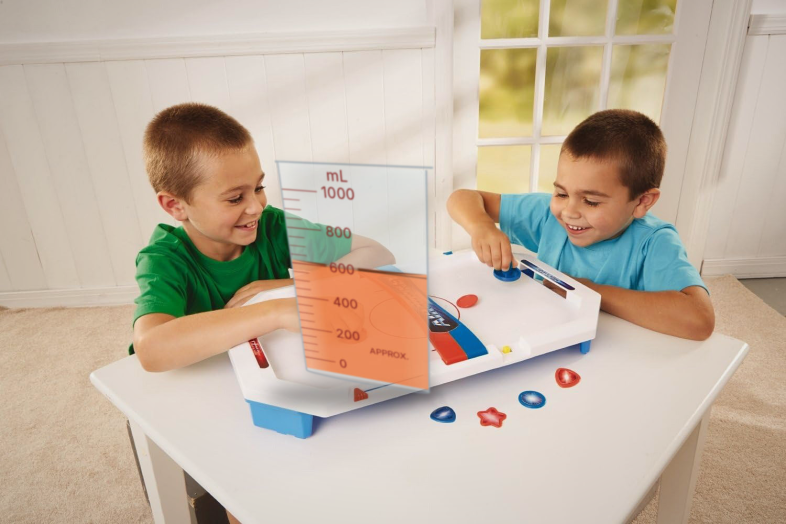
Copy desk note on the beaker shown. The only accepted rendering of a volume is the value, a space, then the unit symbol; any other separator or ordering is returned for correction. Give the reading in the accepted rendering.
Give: 600 mL
